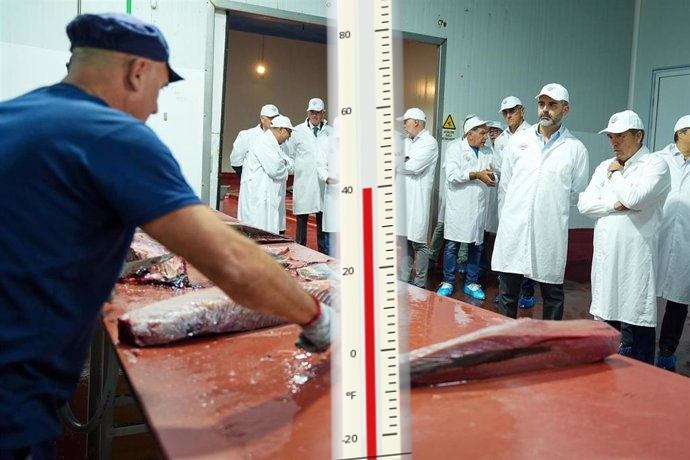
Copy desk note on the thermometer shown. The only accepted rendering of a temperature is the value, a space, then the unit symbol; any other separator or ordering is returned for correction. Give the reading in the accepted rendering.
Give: 40 °F
